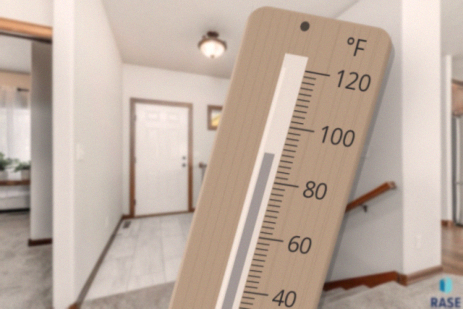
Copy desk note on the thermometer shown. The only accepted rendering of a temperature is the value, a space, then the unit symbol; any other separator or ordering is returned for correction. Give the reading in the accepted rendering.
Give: 90 °F
